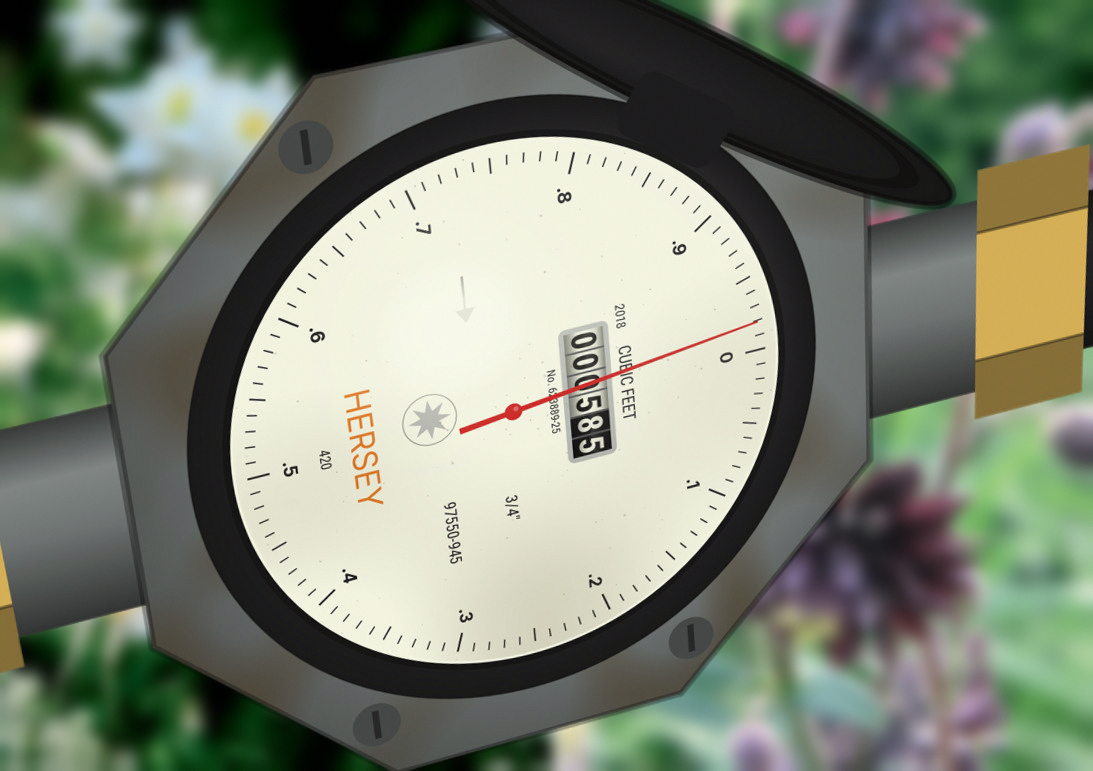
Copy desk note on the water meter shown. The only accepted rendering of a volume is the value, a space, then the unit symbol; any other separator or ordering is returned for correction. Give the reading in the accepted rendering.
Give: 584.98 ft³
